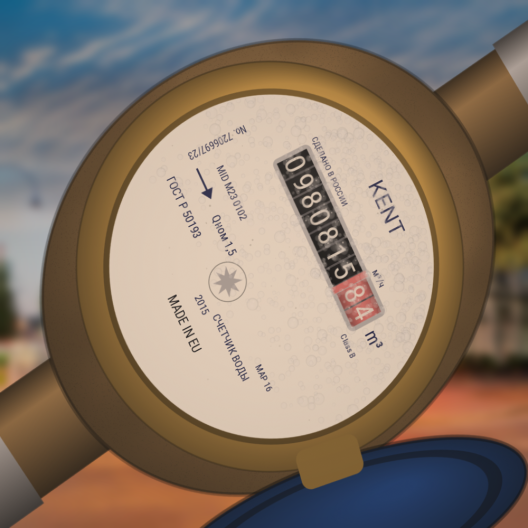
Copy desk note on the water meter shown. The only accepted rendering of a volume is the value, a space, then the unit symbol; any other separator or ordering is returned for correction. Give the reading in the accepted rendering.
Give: 980815.84 m³
